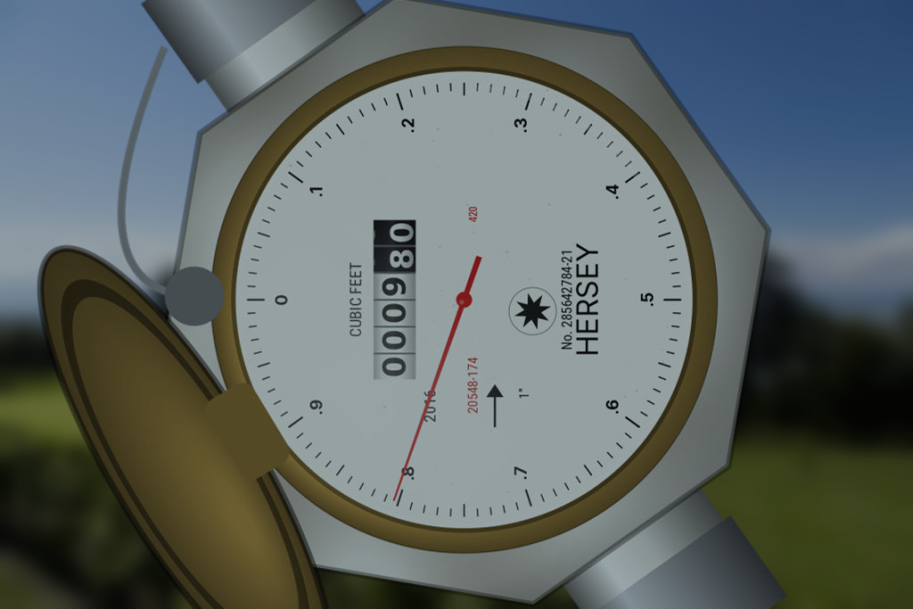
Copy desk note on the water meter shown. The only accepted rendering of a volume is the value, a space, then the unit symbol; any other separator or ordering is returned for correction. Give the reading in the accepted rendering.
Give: 979.80 ft³
